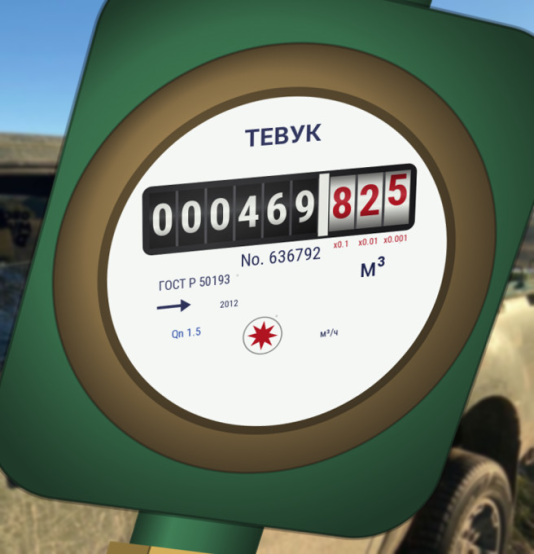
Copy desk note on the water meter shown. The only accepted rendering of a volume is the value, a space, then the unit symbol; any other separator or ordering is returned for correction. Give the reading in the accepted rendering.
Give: 469.825 m³
